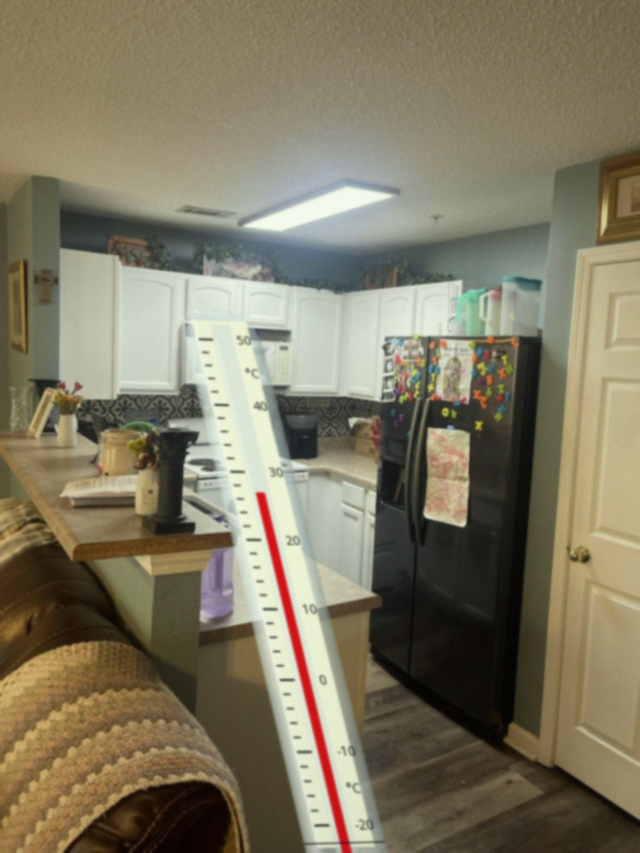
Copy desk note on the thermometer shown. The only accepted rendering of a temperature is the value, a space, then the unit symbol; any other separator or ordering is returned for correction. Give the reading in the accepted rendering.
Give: 27 °C
